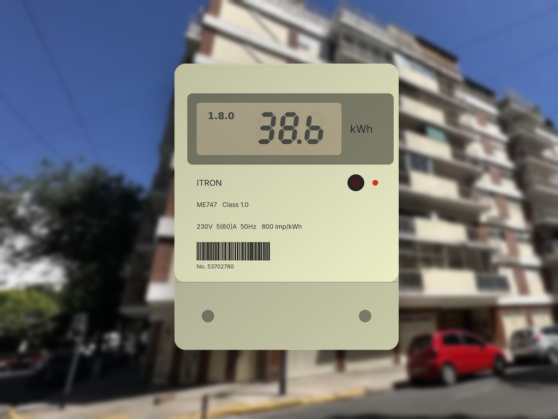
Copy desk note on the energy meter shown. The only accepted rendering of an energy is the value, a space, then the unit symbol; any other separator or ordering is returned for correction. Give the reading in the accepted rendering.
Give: 38.6 kWh
